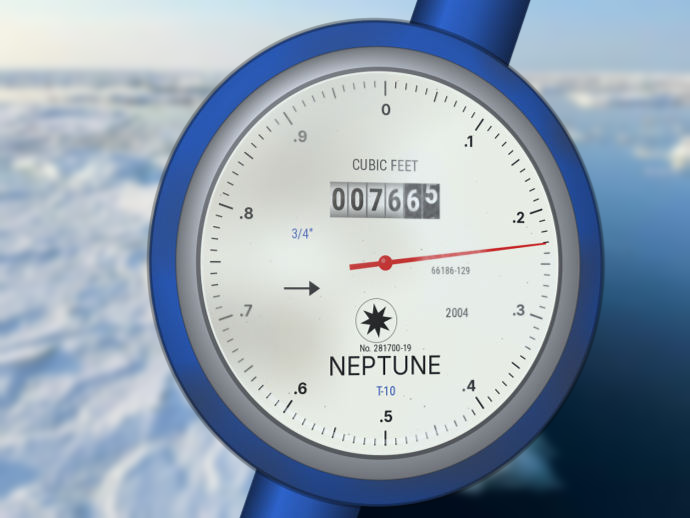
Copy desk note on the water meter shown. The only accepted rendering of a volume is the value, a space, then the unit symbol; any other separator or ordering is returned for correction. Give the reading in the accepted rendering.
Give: 7665.23 ft³
